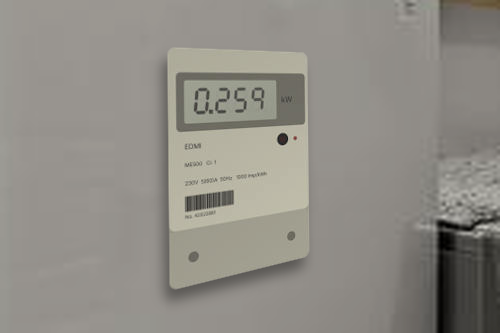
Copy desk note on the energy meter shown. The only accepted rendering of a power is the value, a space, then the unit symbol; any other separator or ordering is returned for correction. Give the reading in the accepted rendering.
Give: 0.259 kW
